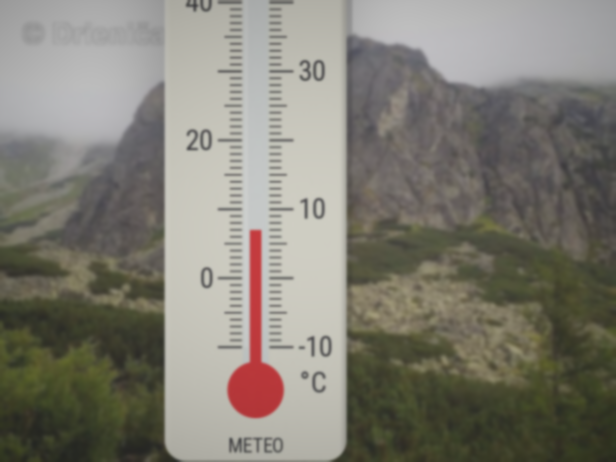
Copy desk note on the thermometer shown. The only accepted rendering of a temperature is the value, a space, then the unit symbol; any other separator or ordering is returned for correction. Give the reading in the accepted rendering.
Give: 7 °C
